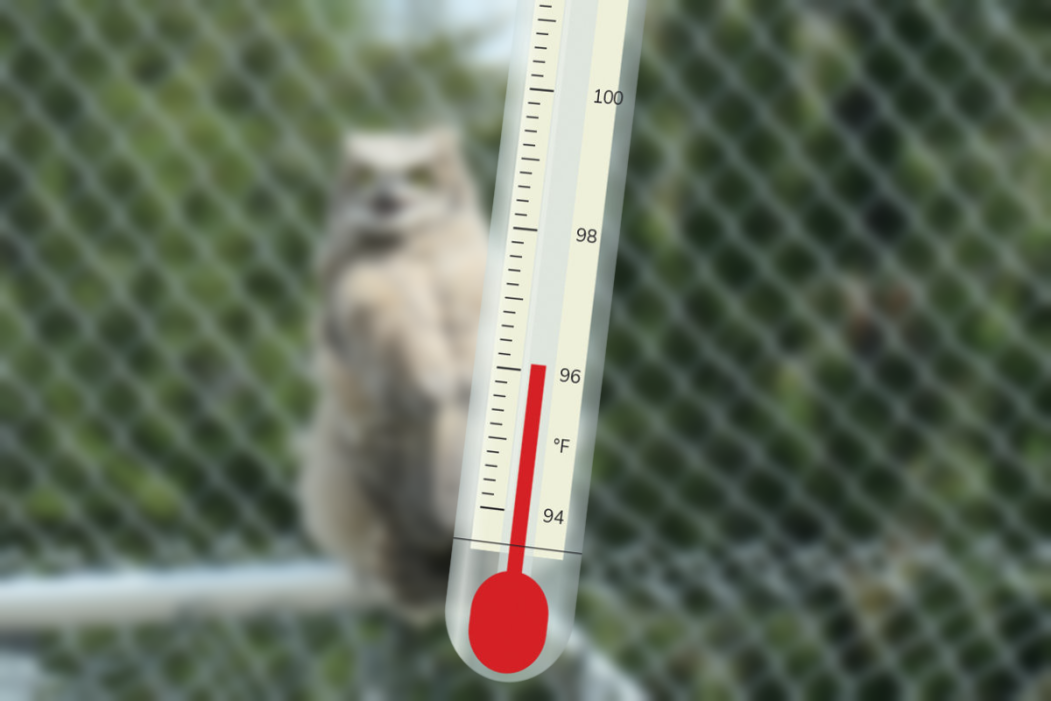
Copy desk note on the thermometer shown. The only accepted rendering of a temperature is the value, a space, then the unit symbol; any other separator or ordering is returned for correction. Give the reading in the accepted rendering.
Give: 96.1 °F
